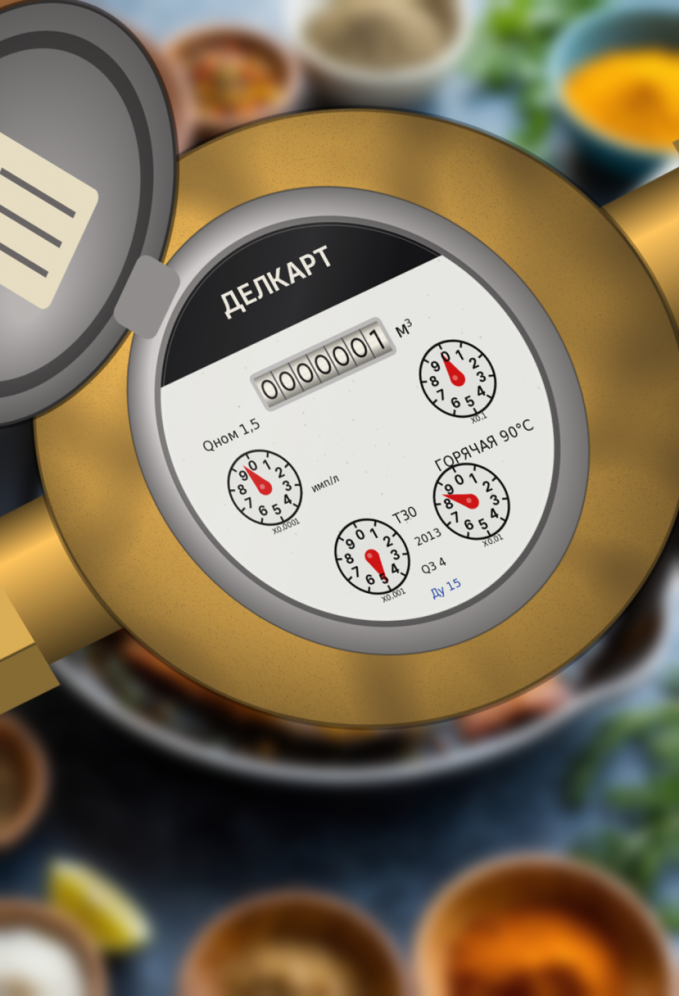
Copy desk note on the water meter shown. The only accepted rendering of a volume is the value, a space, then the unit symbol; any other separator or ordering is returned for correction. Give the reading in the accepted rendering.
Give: 0.9849 m³
